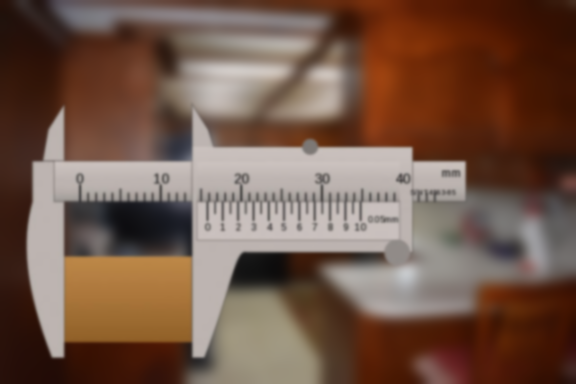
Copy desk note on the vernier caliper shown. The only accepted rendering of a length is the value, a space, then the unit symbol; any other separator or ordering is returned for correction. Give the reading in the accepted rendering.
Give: 15.8 mm
